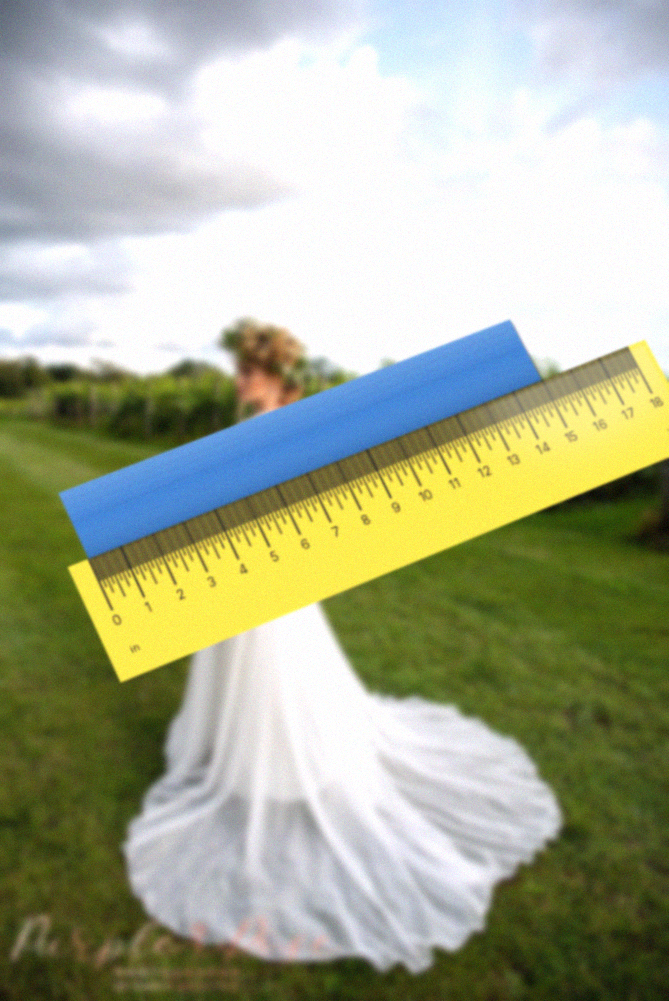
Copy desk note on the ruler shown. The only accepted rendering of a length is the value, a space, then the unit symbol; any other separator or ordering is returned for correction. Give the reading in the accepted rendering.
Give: 15 in
